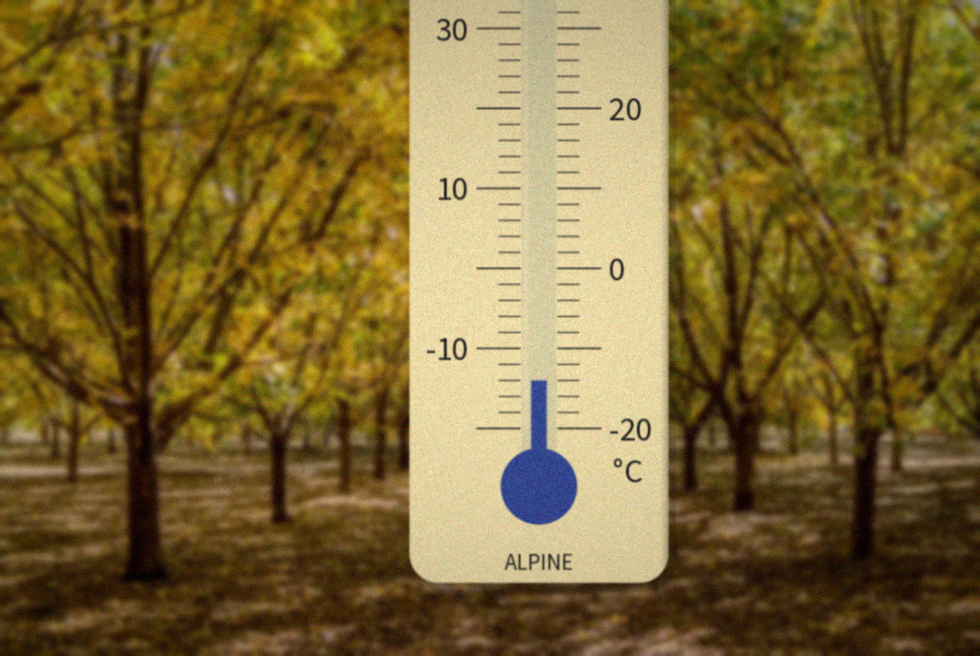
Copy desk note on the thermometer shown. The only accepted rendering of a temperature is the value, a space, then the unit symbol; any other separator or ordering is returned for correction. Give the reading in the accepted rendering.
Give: -14 °C
